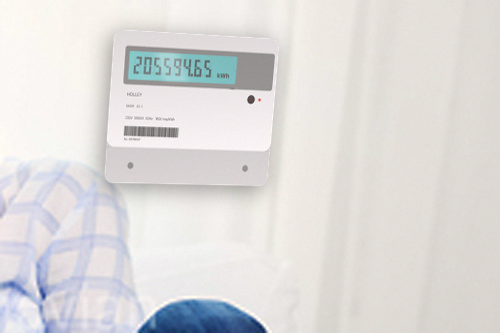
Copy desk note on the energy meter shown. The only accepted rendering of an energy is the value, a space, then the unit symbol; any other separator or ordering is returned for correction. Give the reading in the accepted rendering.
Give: 205594.65 kWh
